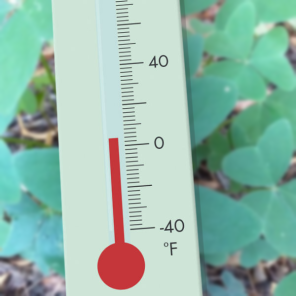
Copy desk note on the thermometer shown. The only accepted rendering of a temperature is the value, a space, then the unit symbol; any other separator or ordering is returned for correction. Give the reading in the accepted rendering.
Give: 4 °F
